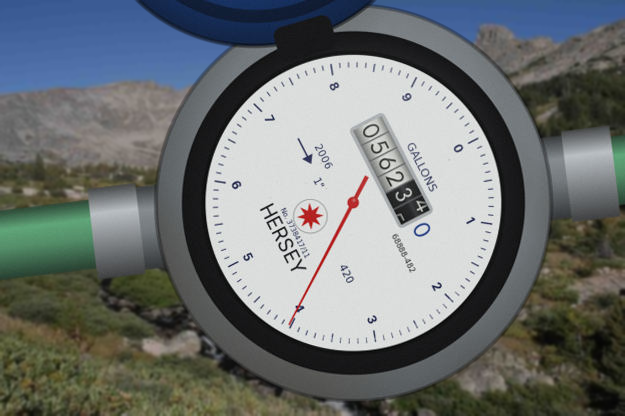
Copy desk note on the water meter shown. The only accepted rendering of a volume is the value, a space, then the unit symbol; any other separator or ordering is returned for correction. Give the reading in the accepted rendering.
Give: 562344.0 gal
